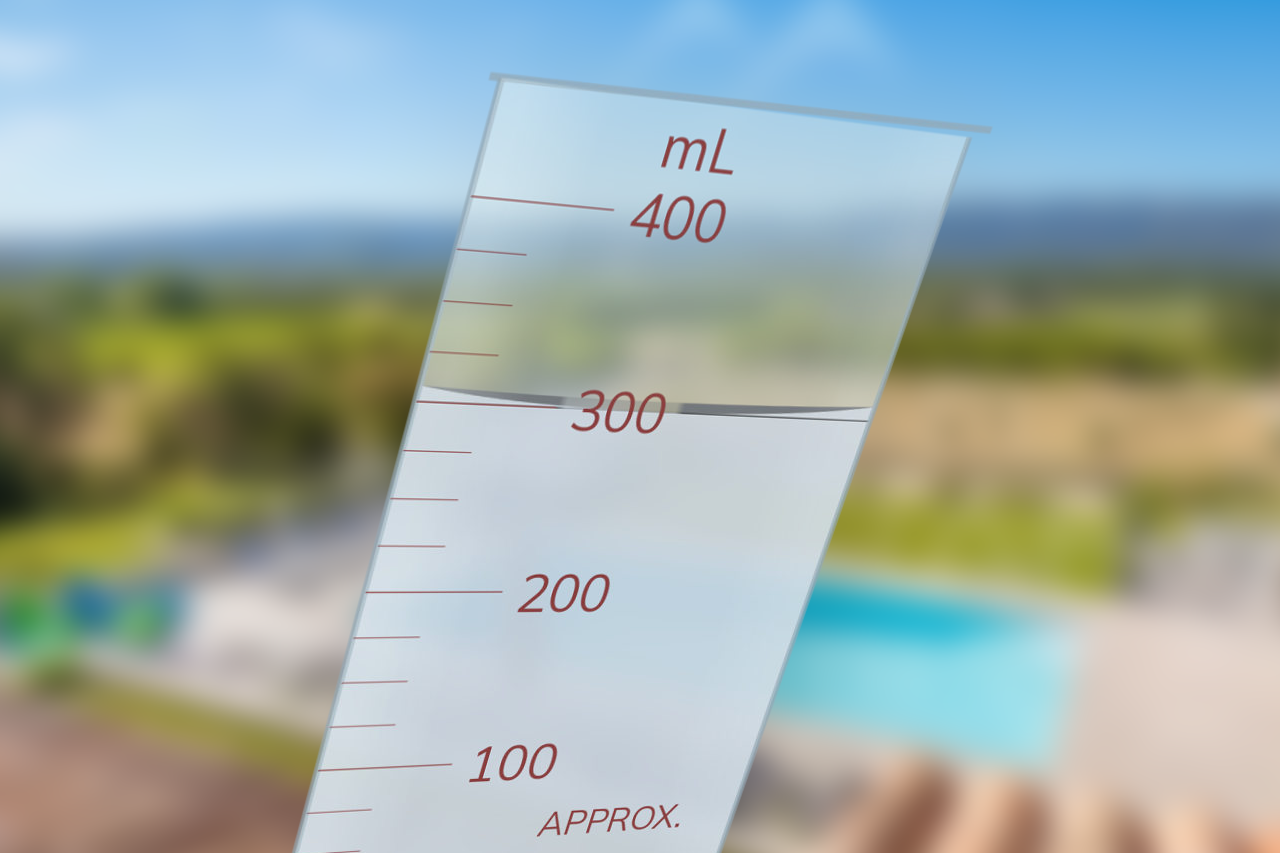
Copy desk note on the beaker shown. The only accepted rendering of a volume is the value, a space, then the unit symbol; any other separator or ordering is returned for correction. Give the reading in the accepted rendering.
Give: 300 mL
